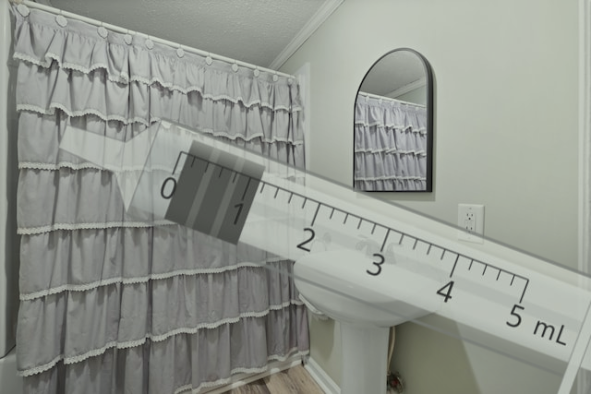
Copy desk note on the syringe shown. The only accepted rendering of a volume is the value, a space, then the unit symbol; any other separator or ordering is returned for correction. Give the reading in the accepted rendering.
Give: 0.1 mL
